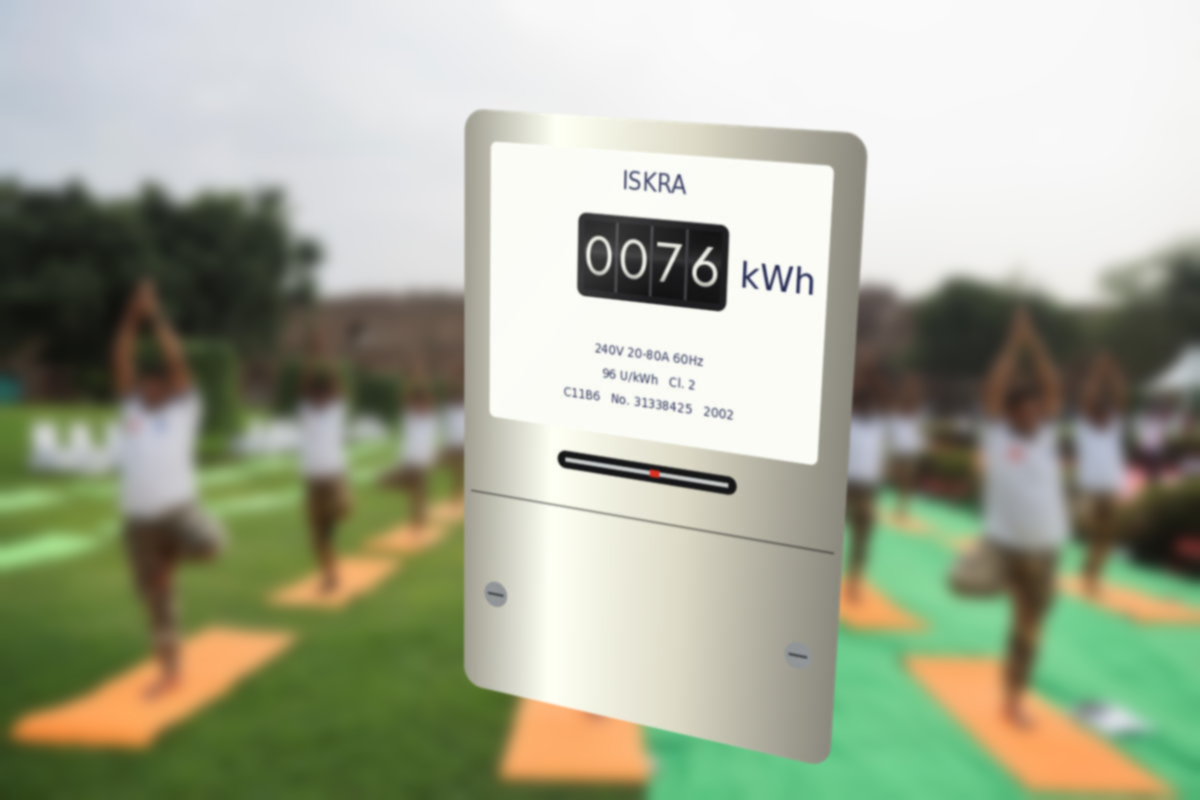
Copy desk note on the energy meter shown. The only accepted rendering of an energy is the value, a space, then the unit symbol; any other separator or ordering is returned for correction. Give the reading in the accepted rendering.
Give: 76 kWh
